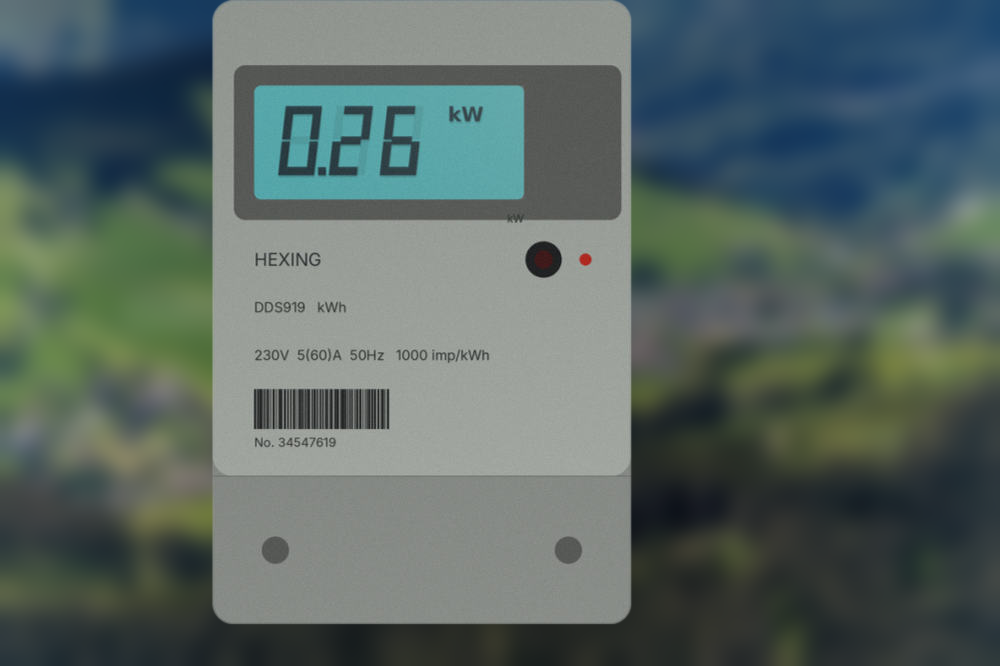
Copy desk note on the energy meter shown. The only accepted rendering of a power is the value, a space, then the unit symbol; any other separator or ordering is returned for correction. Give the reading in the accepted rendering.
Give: 0.26 kW
